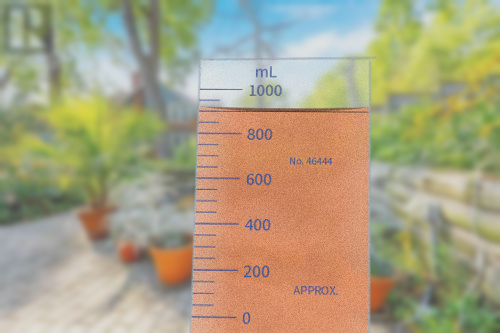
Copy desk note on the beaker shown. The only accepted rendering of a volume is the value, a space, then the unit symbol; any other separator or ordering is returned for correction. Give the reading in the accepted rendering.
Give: 900 mL
